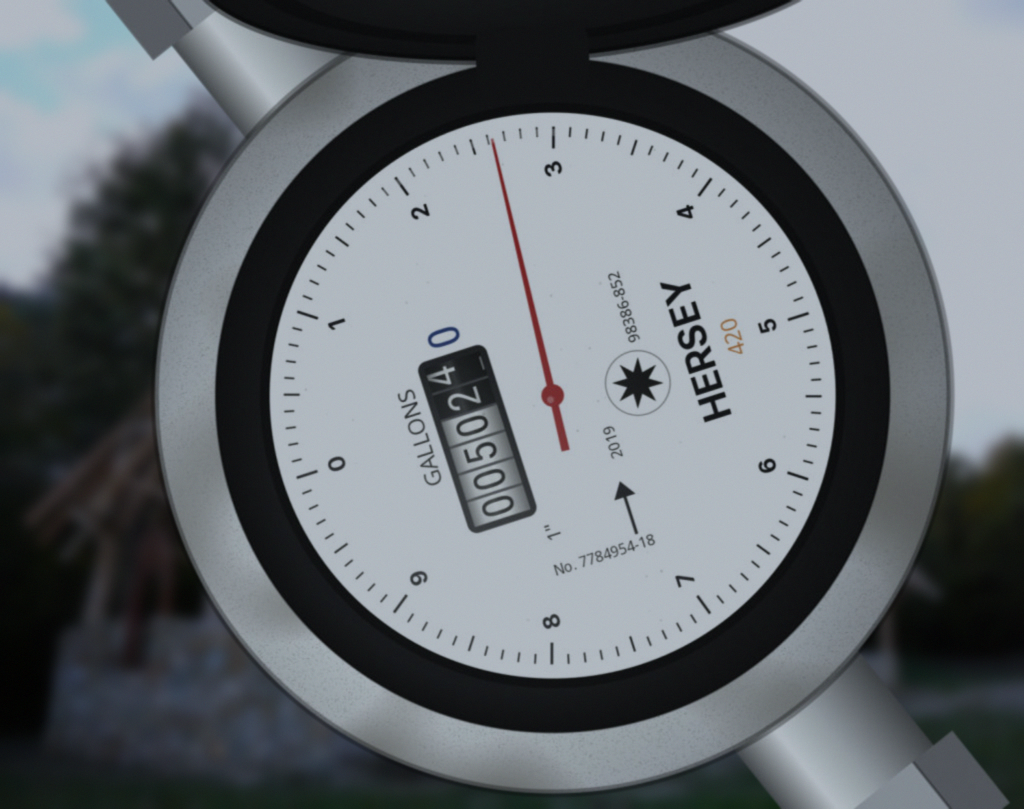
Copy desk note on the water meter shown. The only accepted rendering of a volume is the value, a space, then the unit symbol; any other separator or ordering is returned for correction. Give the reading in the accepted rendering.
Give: 50242.6 gal
